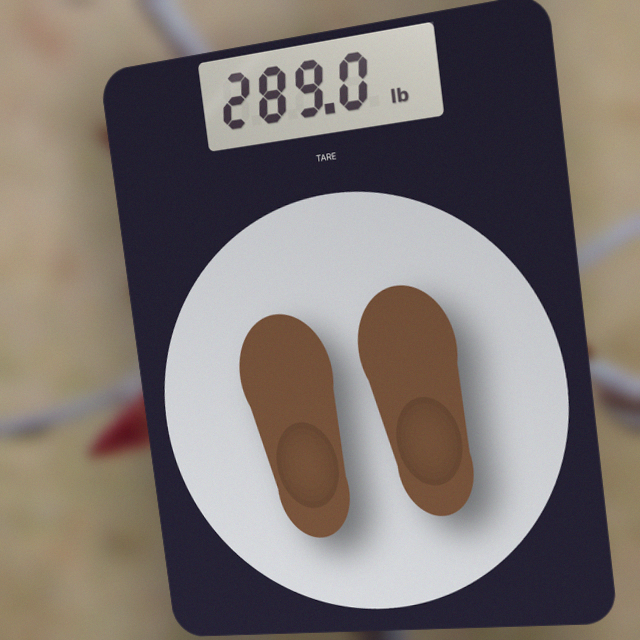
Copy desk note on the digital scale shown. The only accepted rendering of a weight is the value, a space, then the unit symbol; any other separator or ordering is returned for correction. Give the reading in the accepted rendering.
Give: 289.0 lb
